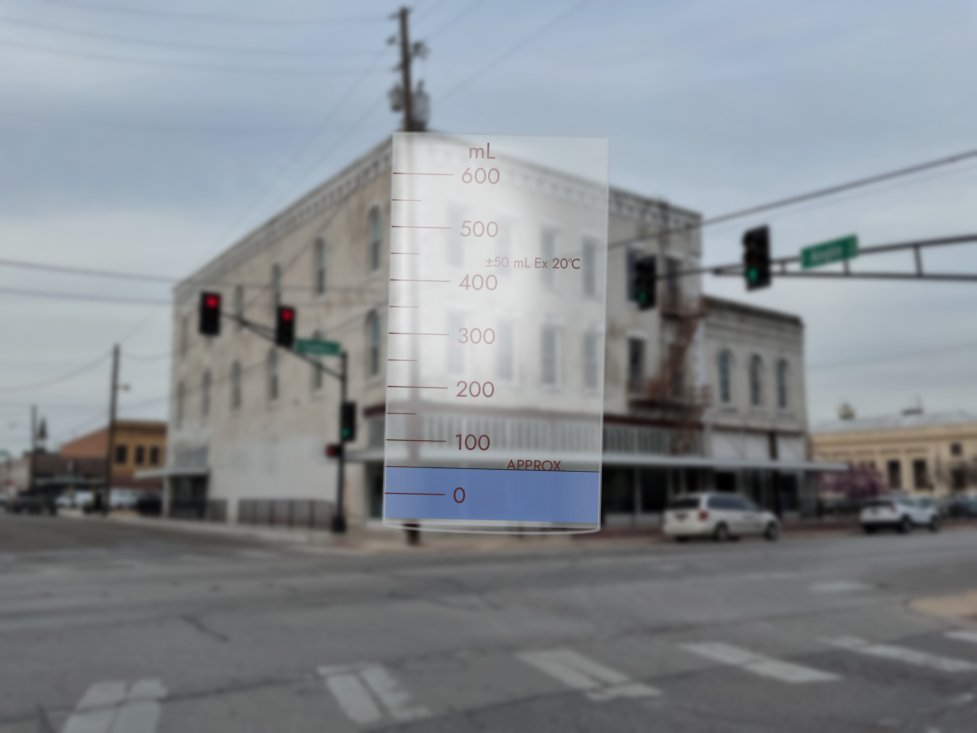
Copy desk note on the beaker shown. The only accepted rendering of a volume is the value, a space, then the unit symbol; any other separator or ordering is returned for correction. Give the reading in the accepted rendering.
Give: 50 mL
